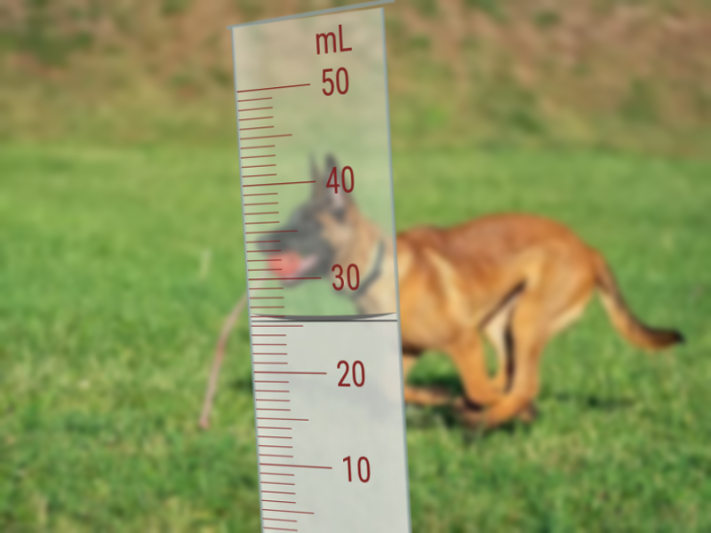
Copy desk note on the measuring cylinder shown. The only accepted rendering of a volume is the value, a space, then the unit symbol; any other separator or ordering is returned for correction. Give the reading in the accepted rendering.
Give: 25.5 mL
